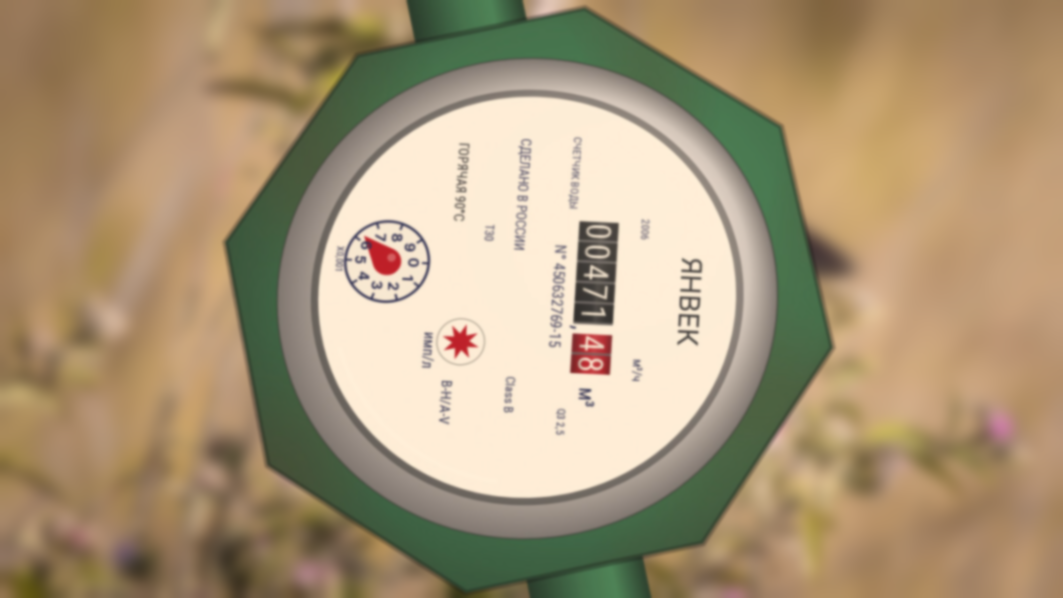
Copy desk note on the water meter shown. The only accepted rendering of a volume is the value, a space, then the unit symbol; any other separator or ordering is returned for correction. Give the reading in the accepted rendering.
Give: 471.486 m³
